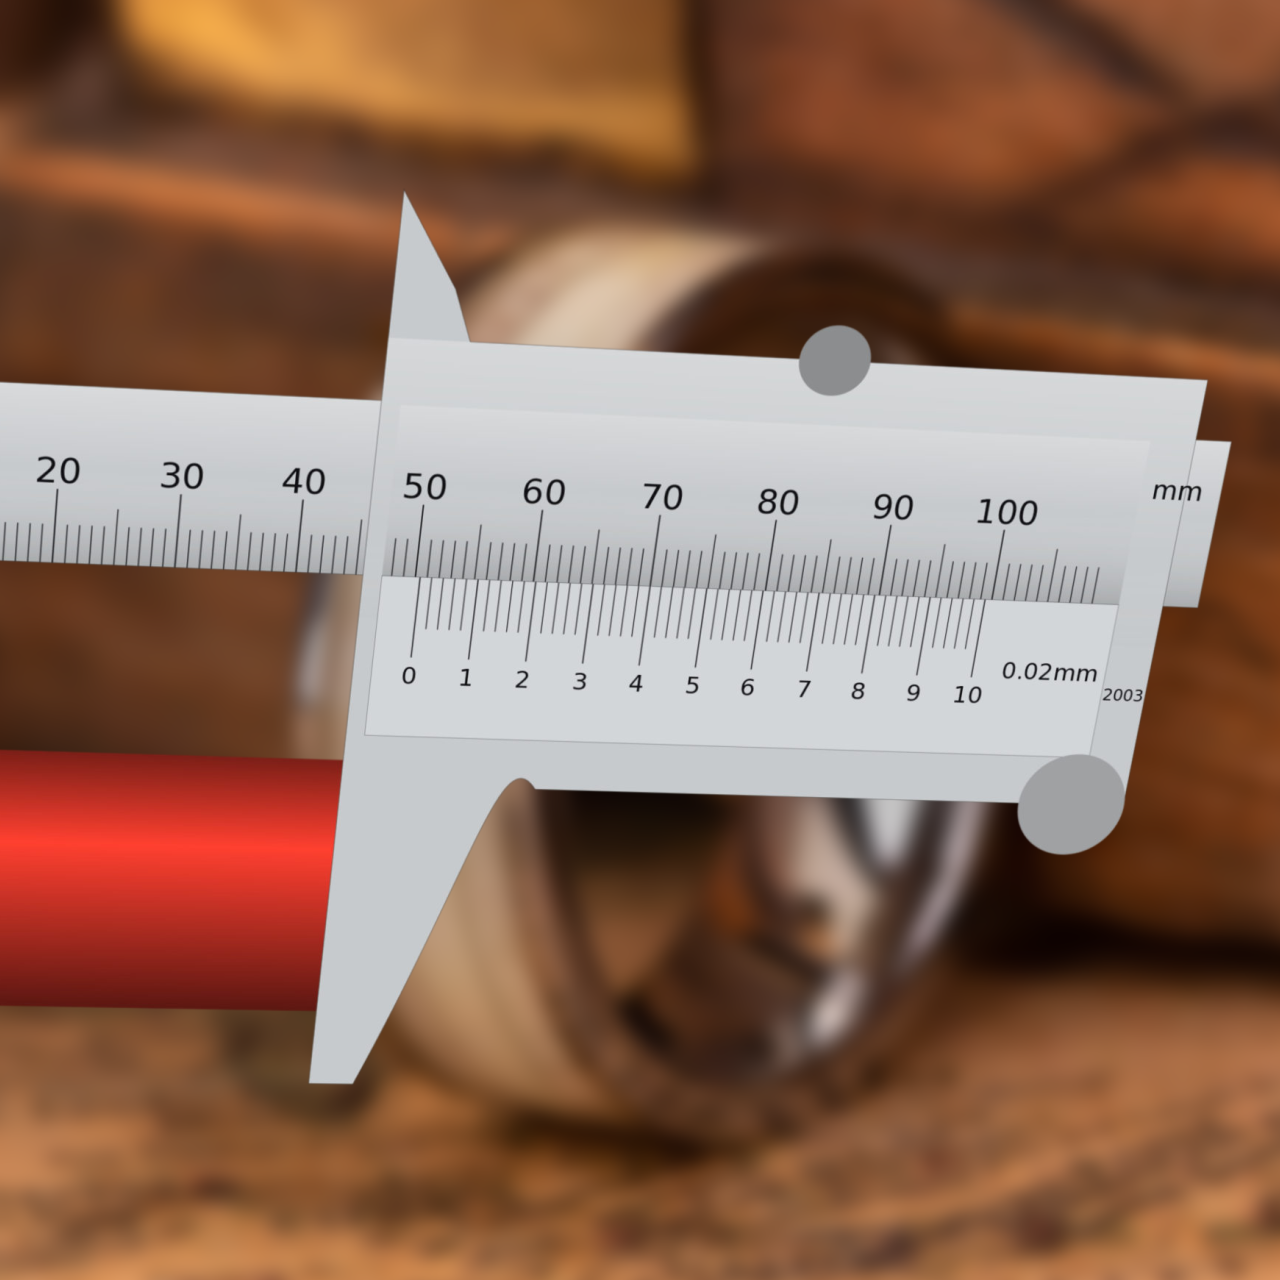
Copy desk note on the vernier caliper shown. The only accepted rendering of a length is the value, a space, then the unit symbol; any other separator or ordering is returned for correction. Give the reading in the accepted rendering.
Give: 50.4 mm
